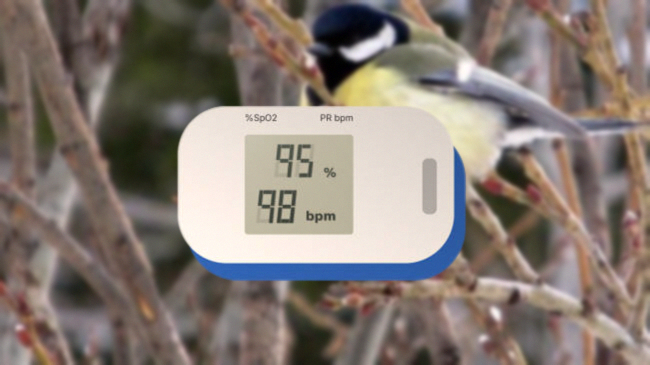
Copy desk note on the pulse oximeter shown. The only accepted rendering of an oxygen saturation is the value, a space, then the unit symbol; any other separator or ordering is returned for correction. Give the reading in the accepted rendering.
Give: 95 %
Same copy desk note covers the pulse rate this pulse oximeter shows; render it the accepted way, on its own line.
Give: 98 bpm
